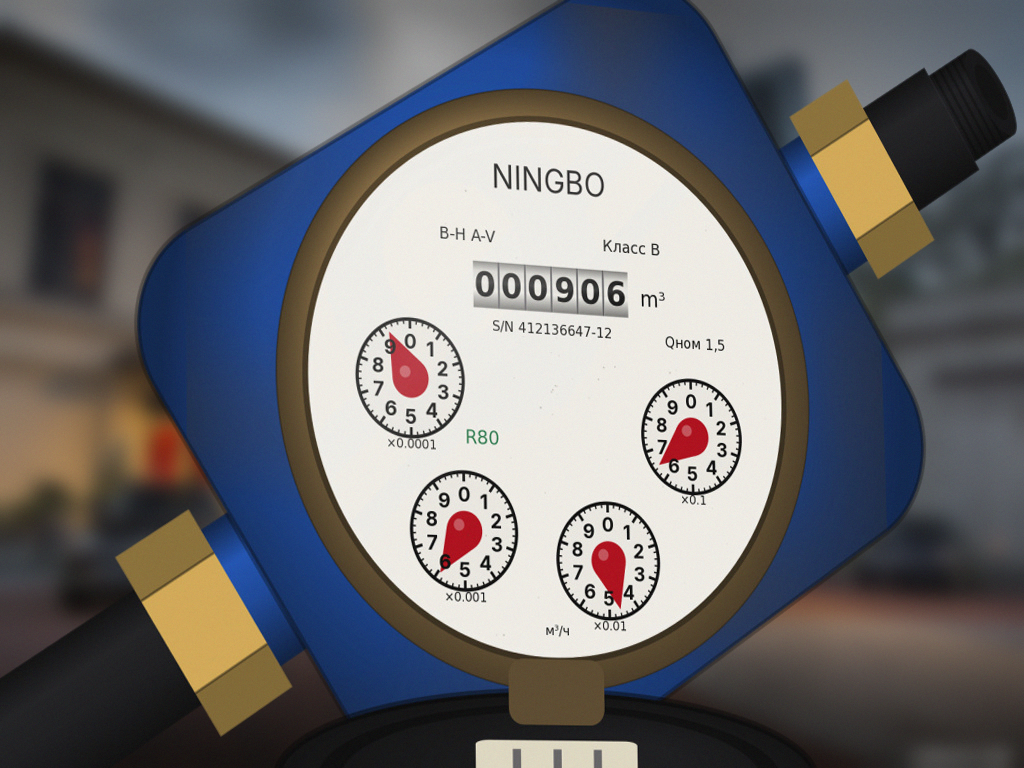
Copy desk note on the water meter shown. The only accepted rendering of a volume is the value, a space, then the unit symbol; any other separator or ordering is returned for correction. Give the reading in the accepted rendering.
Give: 906.6459 m³
